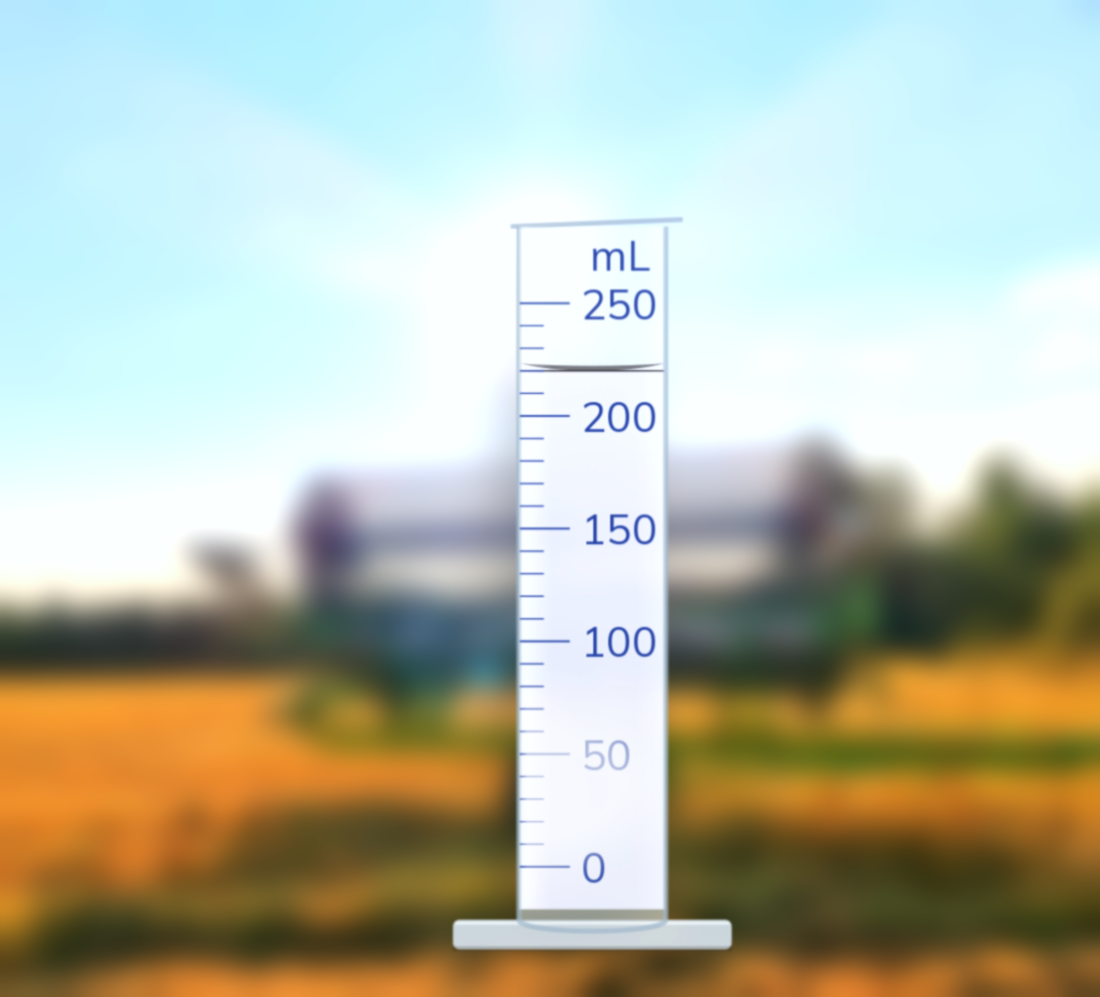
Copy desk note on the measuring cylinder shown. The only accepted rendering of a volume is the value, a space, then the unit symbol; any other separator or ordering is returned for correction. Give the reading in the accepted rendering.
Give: 220 mL
